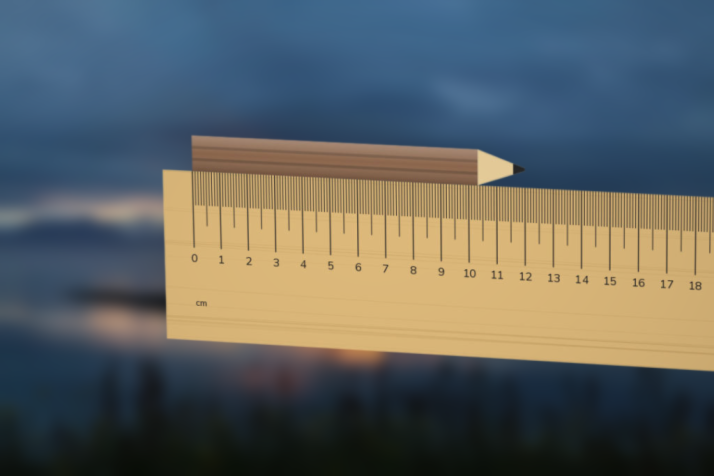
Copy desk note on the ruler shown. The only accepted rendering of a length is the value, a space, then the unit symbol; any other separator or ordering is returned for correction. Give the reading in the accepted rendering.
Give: 12 cm
